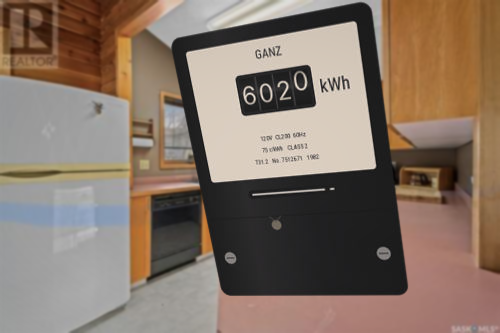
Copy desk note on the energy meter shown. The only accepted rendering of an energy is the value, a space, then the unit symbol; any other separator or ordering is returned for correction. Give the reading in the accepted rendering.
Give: 6020 kWh
